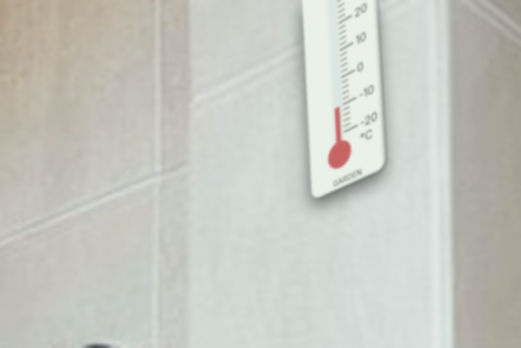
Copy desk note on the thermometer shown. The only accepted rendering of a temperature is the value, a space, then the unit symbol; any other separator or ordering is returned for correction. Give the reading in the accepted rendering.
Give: -10 °C
